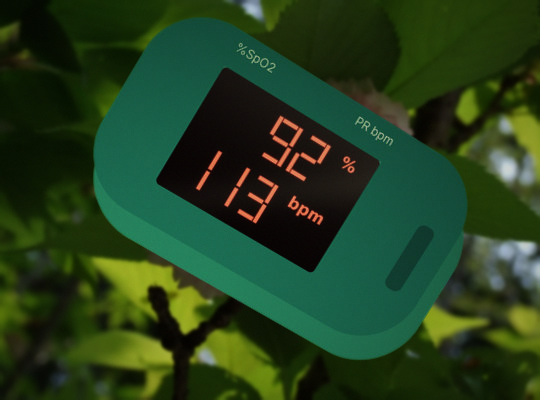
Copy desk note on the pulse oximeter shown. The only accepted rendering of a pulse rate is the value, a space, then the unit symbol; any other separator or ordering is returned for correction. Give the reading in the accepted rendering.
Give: 113 bpm
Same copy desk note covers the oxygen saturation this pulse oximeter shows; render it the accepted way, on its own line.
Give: 92 %
